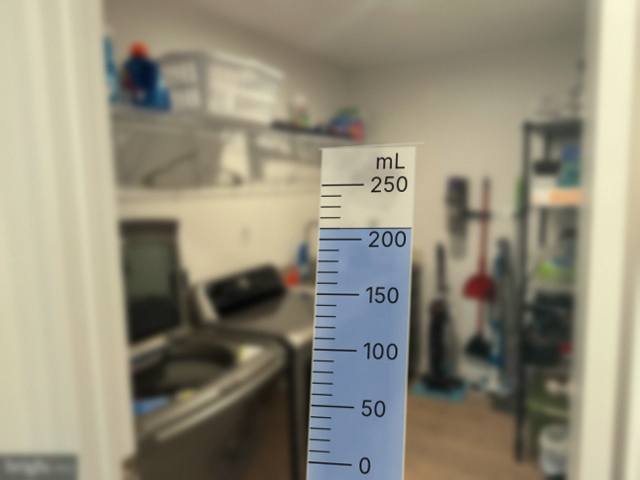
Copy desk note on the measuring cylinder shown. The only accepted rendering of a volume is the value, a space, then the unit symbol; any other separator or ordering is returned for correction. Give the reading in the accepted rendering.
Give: 210 mL
